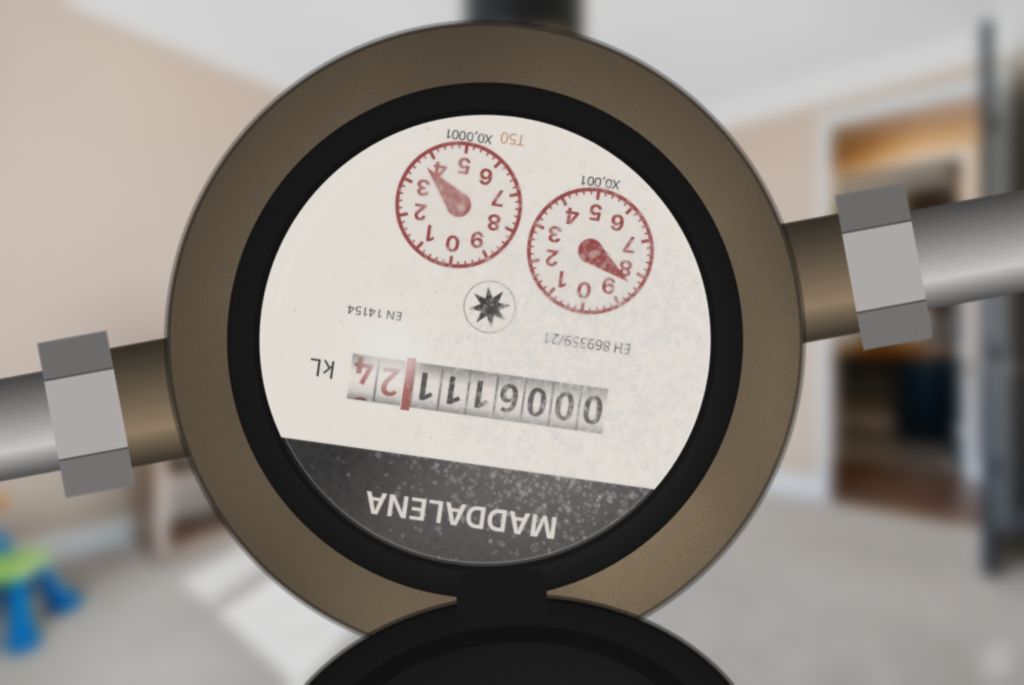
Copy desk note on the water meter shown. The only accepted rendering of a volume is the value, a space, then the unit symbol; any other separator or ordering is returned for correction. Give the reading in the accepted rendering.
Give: 6111.2383 kL
